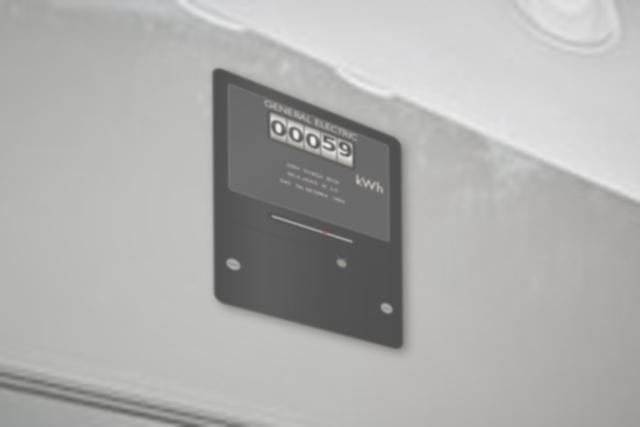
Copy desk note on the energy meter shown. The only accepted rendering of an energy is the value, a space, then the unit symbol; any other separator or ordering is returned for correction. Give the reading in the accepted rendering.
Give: 59 kWh
